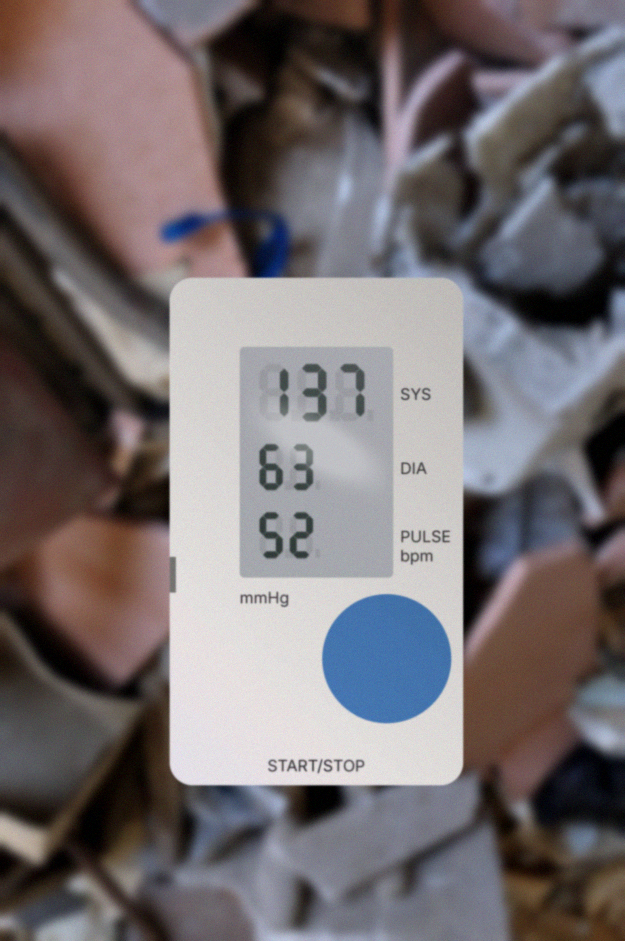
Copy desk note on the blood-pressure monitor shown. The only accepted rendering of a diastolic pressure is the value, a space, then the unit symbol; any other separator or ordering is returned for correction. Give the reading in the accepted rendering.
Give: 63 mmHg
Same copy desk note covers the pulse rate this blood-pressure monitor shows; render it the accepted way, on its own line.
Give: 52 bpm
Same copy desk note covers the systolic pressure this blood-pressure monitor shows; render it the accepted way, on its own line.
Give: 137 mmHg
